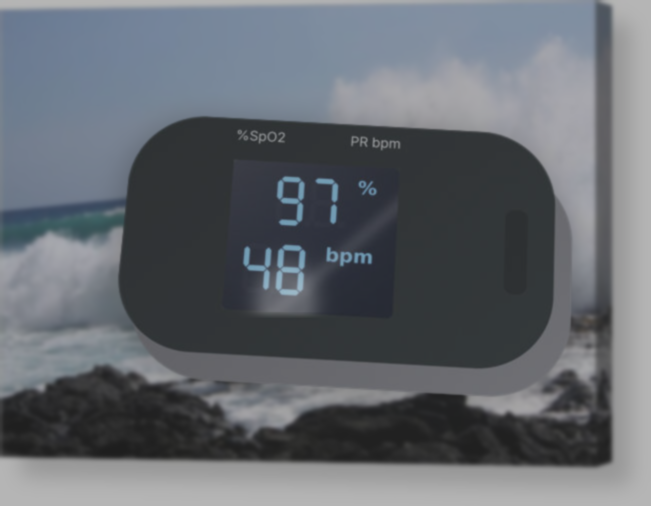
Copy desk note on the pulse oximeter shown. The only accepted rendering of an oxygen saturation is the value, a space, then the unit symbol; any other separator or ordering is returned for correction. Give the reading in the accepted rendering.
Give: 97 %
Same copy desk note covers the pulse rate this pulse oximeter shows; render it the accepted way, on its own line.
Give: 48 bpm
